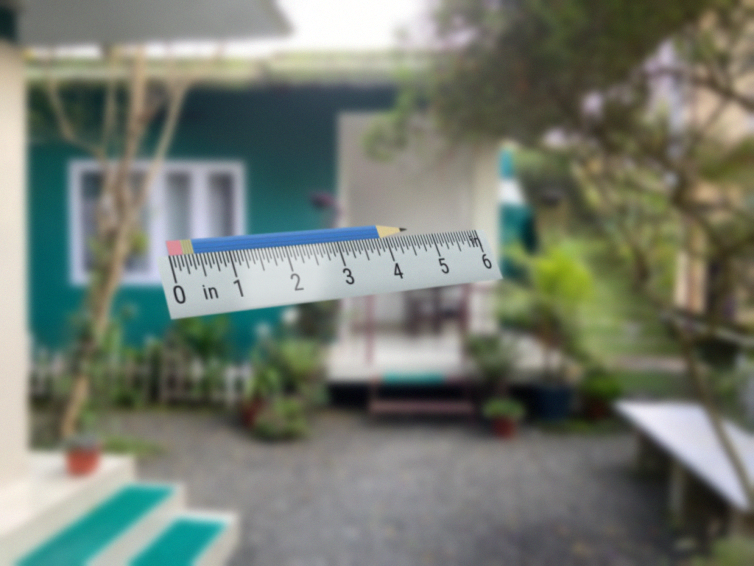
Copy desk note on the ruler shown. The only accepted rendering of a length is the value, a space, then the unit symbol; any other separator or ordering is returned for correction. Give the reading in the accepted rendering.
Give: 4.5 in
